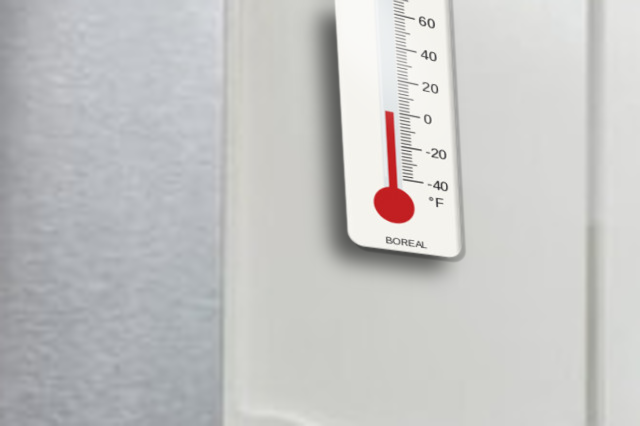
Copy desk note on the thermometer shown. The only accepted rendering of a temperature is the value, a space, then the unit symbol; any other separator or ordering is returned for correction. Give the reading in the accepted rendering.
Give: 0 °F
